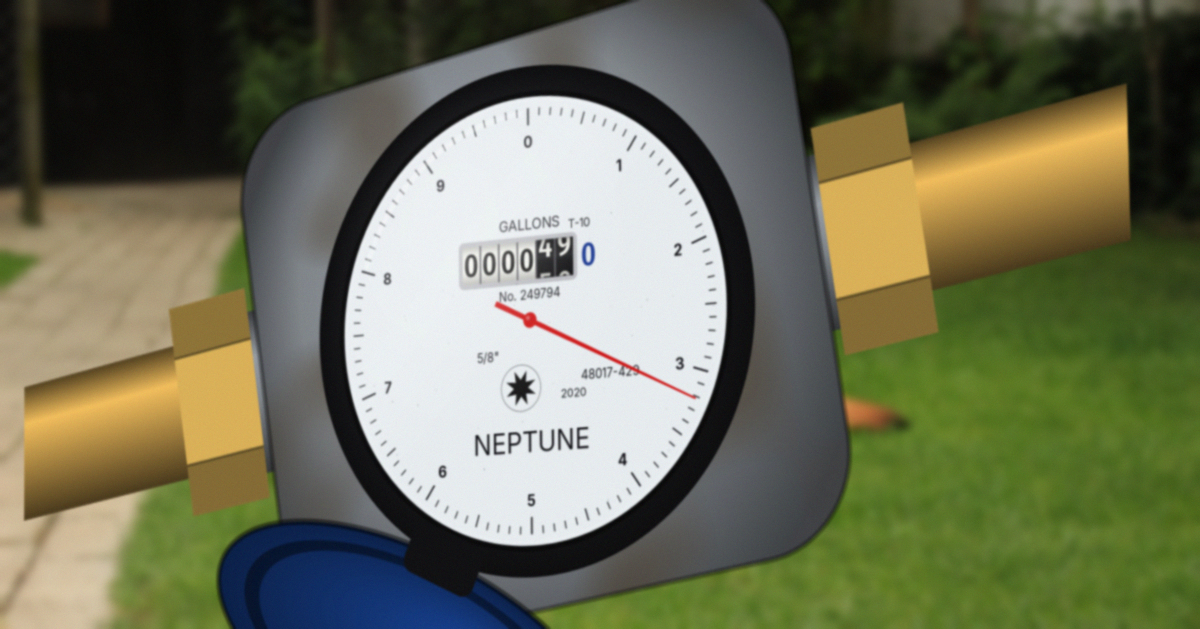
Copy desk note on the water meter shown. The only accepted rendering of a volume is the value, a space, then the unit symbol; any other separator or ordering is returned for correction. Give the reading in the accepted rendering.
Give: 493.2 gal
